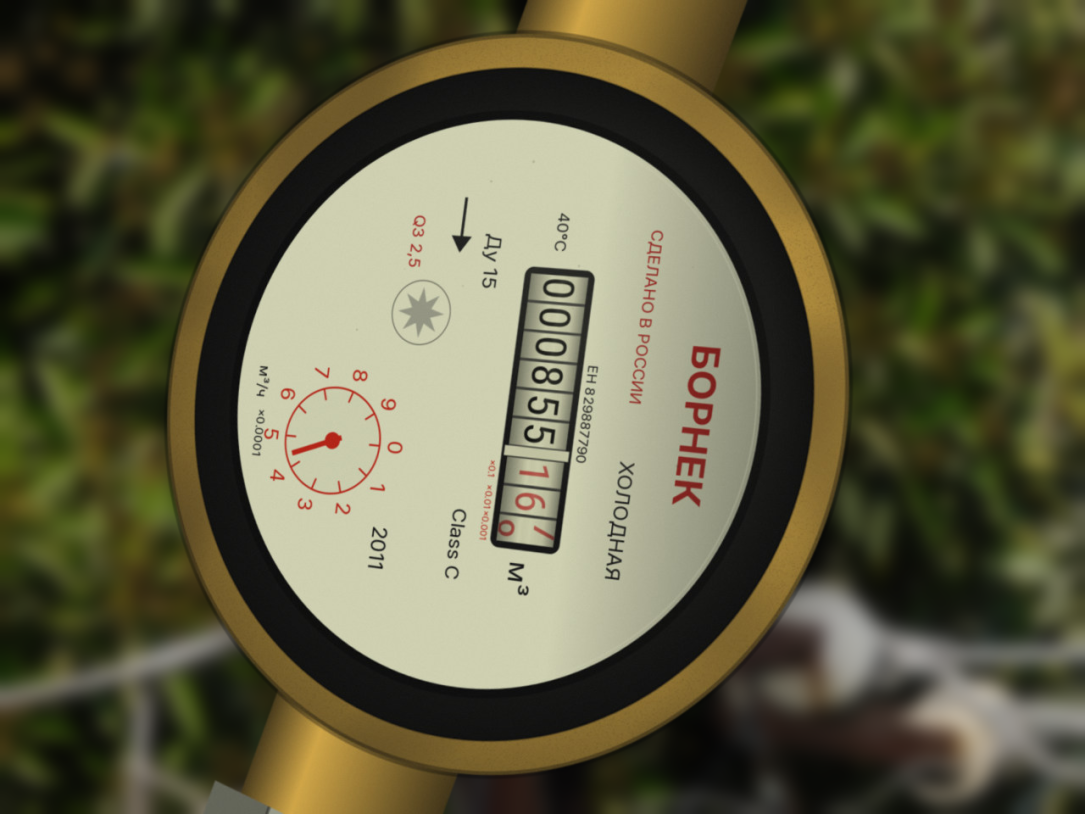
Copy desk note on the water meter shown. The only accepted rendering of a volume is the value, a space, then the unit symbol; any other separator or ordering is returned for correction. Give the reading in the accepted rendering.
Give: 855.1674 m³
